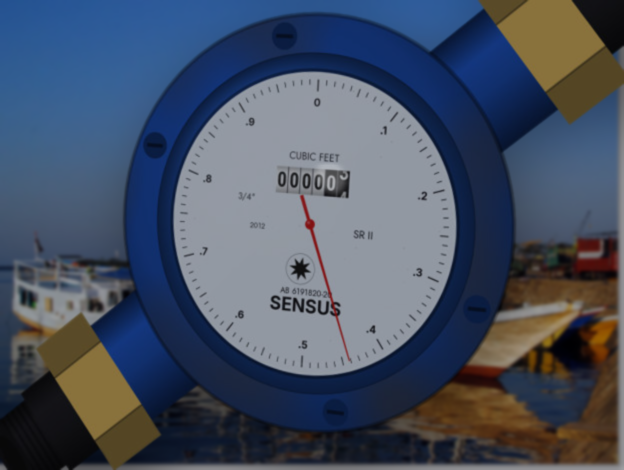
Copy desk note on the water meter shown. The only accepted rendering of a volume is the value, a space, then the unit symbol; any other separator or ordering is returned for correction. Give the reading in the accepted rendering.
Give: 3.44 ft³
